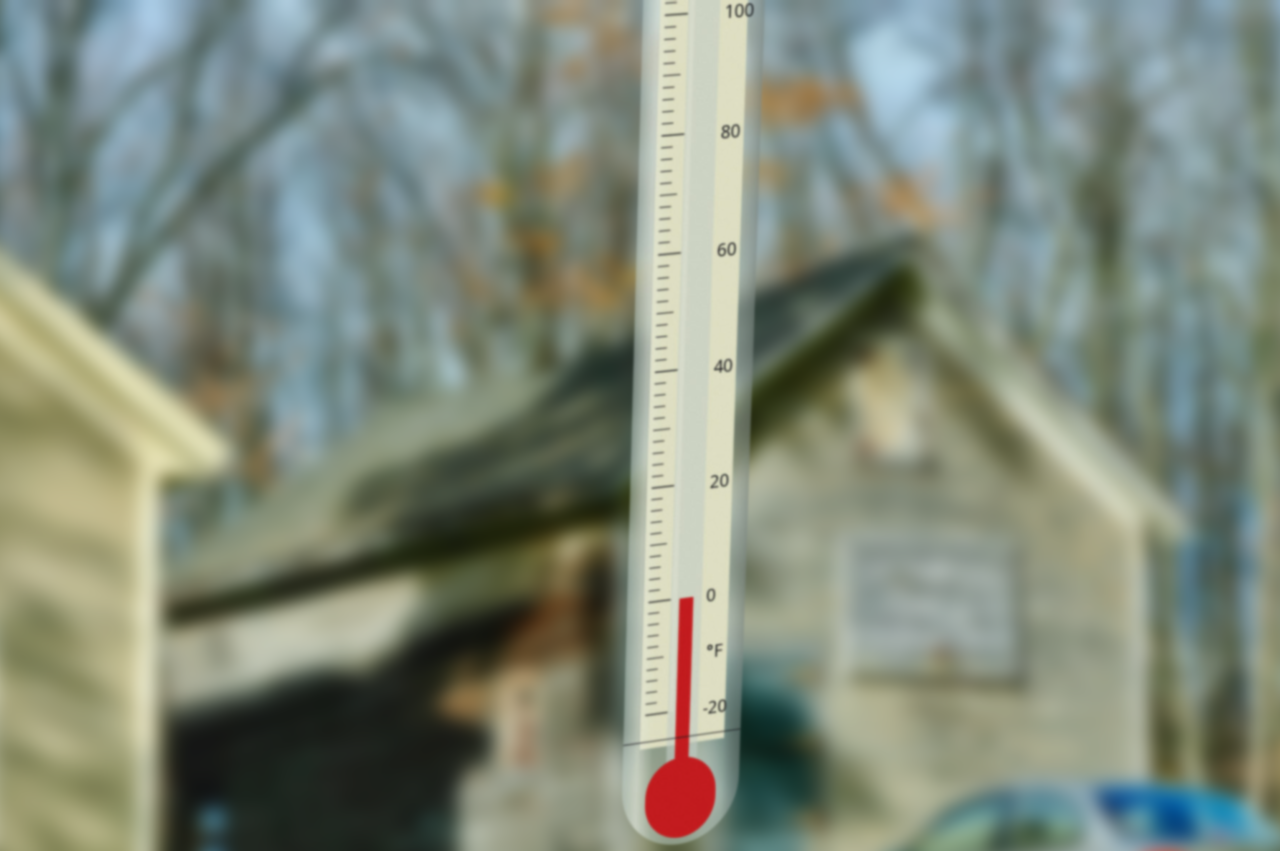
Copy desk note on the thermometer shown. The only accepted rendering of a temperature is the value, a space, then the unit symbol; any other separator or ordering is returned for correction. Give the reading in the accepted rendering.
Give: 0 °F
